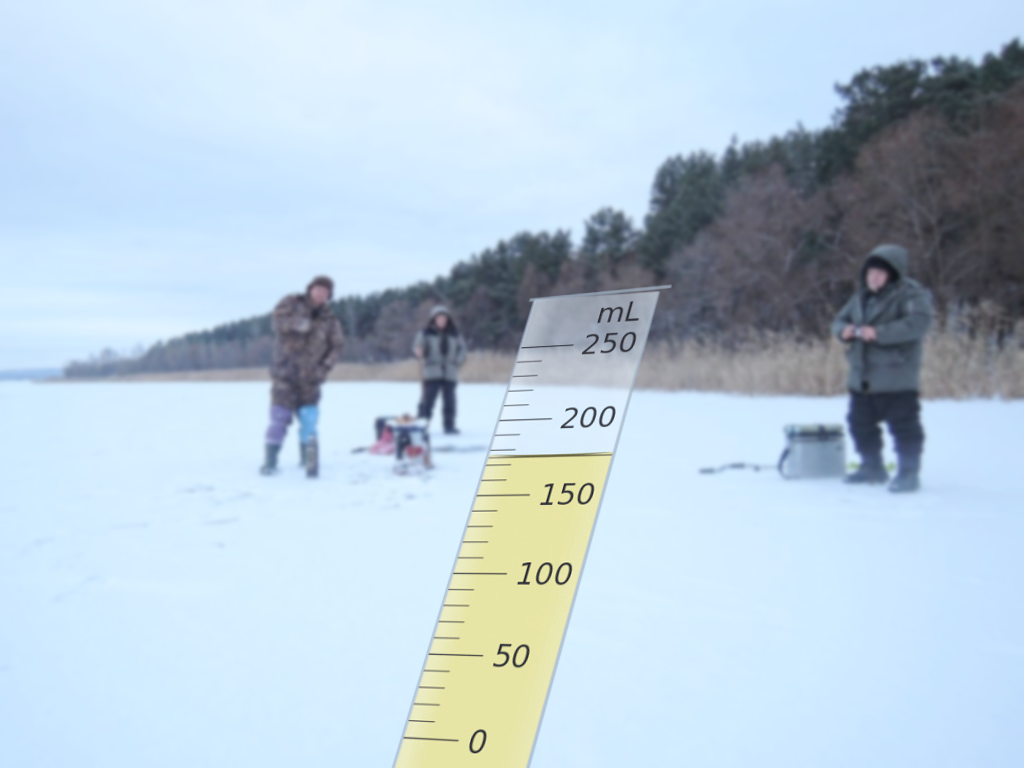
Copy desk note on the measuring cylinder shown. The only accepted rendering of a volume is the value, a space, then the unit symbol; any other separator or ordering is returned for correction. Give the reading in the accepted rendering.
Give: 175 mL
